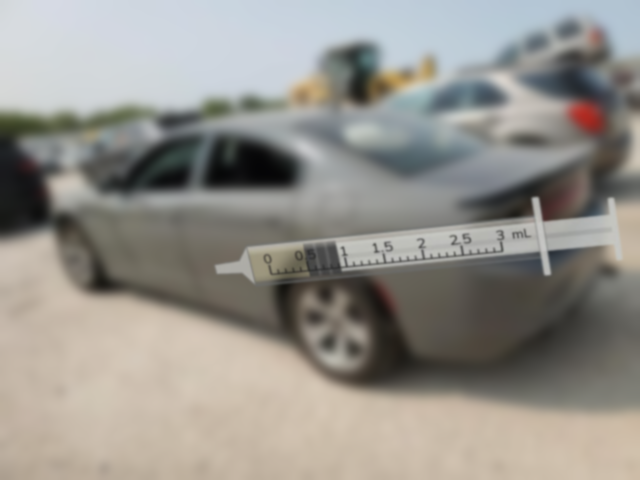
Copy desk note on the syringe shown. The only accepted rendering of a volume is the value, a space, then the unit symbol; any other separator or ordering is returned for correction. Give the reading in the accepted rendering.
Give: 0.5 mL
